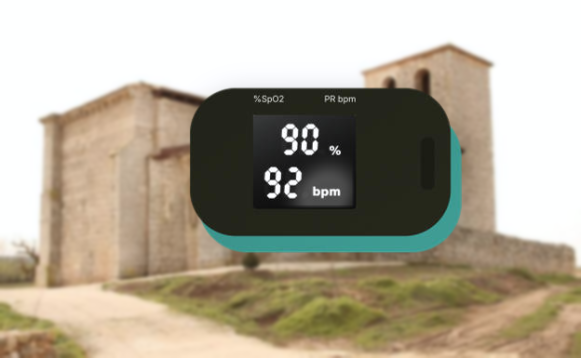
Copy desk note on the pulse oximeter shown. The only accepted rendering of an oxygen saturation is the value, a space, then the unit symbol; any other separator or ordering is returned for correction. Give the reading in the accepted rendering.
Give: 90 %
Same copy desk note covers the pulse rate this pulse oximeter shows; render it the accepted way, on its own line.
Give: 92 bpm
